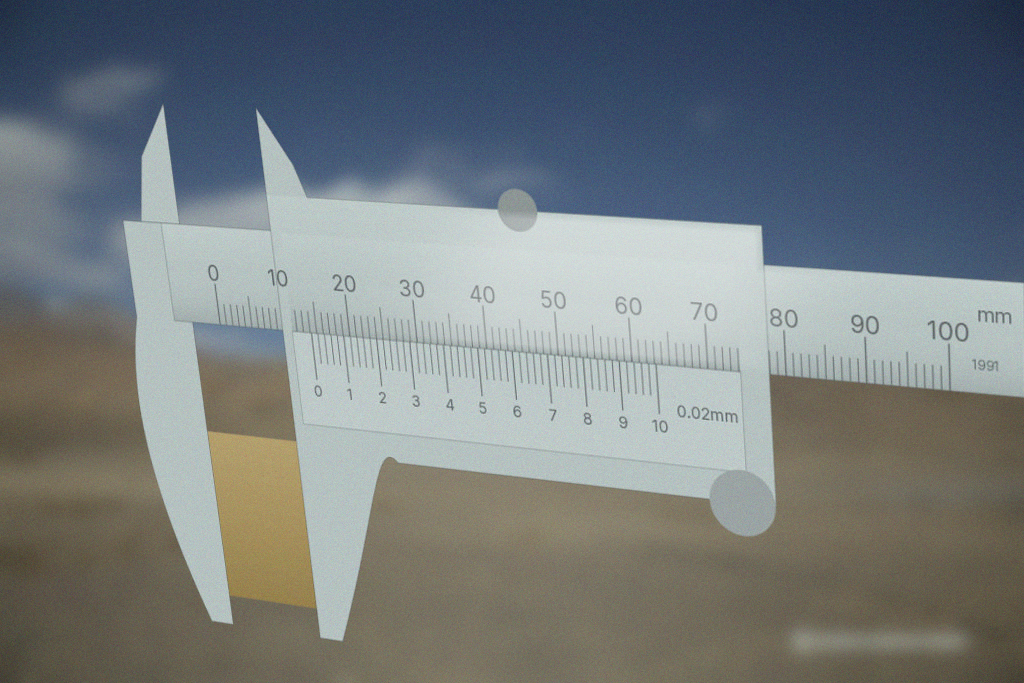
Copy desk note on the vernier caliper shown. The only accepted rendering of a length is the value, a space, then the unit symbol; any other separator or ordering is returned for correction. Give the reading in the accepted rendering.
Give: 14.2 mm
